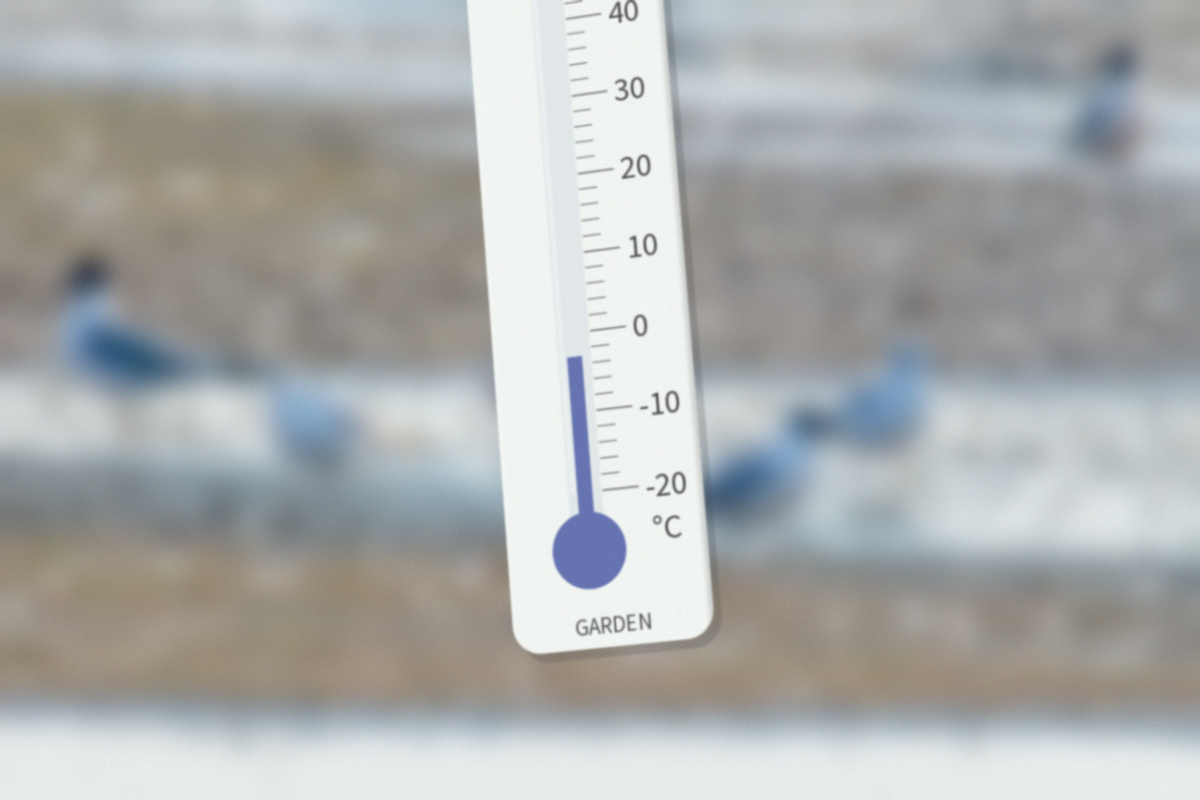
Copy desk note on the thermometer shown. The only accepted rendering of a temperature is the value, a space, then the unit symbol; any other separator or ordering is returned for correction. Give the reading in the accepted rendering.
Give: -3 °C
